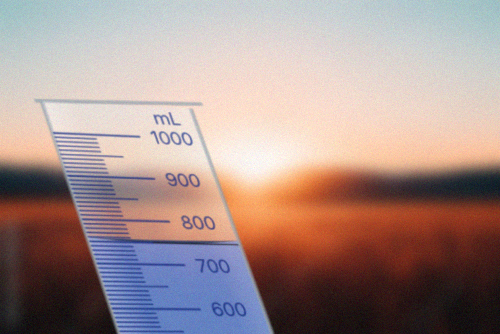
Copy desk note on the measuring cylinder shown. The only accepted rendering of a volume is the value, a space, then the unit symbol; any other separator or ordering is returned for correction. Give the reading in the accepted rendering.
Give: 750 mL
